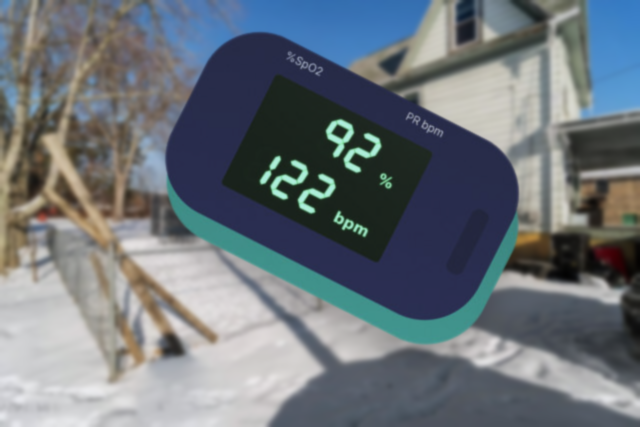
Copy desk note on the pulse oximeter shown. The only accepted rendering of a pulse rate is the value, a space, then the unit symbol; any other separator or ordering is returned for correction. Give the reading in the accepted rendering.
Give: 122 bpm
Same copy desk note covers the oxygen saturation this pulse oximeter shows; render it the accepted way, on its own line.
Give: 92 %
